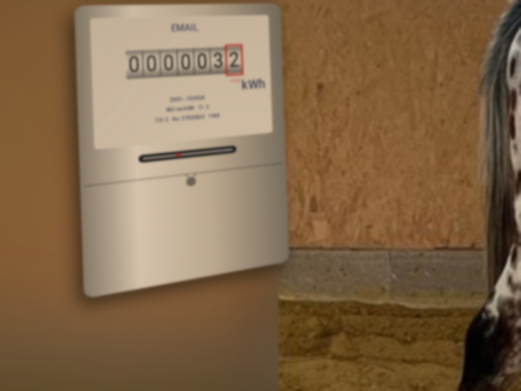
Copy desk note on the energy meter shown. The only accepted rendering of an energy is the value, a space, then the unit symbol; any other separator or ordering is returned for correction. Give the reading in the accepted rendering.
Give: 3.2 kWh
